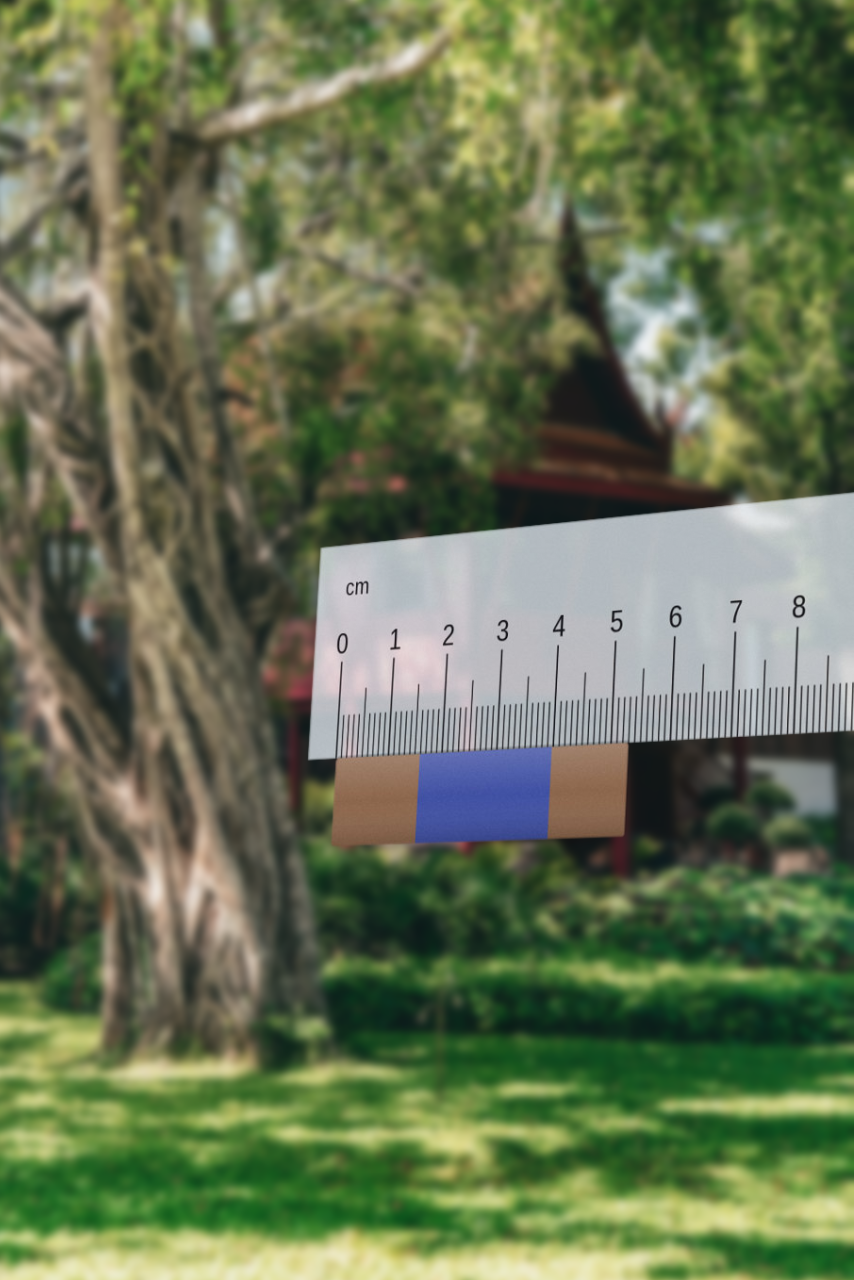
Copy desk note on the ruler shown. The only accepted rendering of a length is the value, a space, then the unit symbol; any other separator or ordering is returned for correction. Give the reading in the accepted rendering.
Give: 5.3 cm
